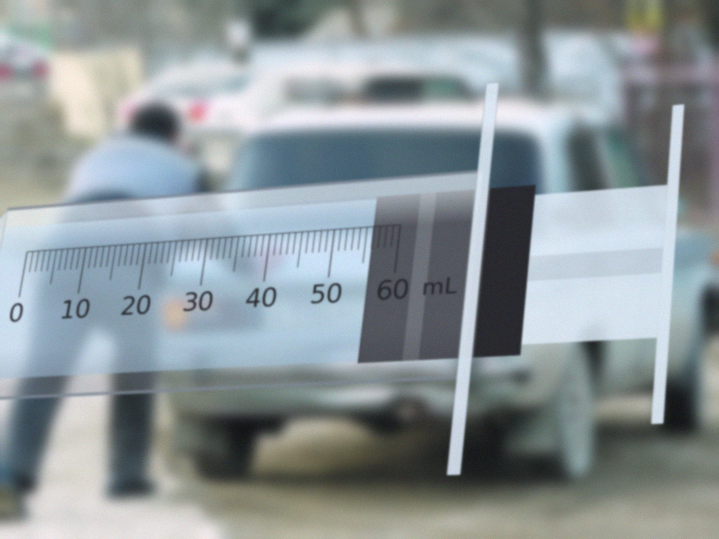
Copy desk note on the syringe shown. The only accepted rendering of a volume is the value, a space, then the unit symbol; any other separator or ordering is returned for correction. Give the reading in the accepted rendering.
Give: 56 mL
